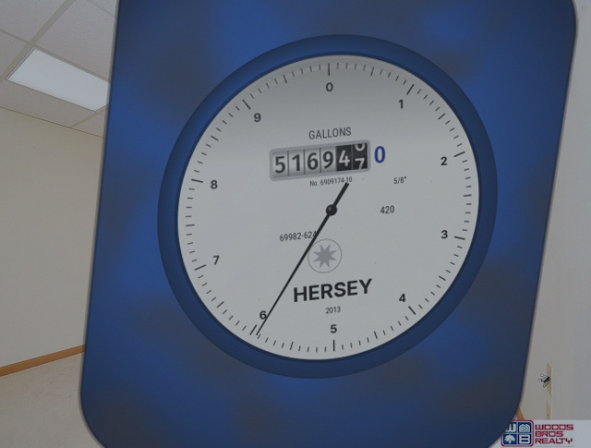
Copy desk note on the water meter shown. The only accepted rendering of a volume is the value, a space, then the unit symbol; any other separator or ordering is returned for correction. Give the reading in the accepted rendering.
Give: 5169465.9 gal
